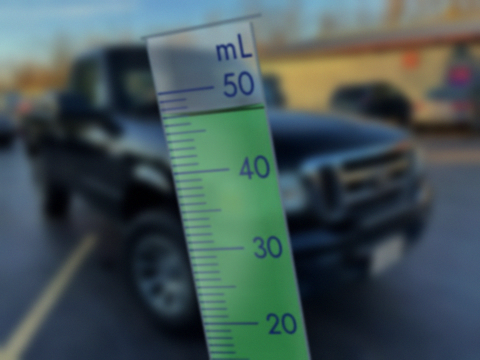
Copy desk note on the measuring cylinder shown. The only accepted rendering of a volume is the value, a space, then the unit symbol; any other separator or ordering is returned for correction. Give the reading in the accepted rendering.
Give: 47 mL
